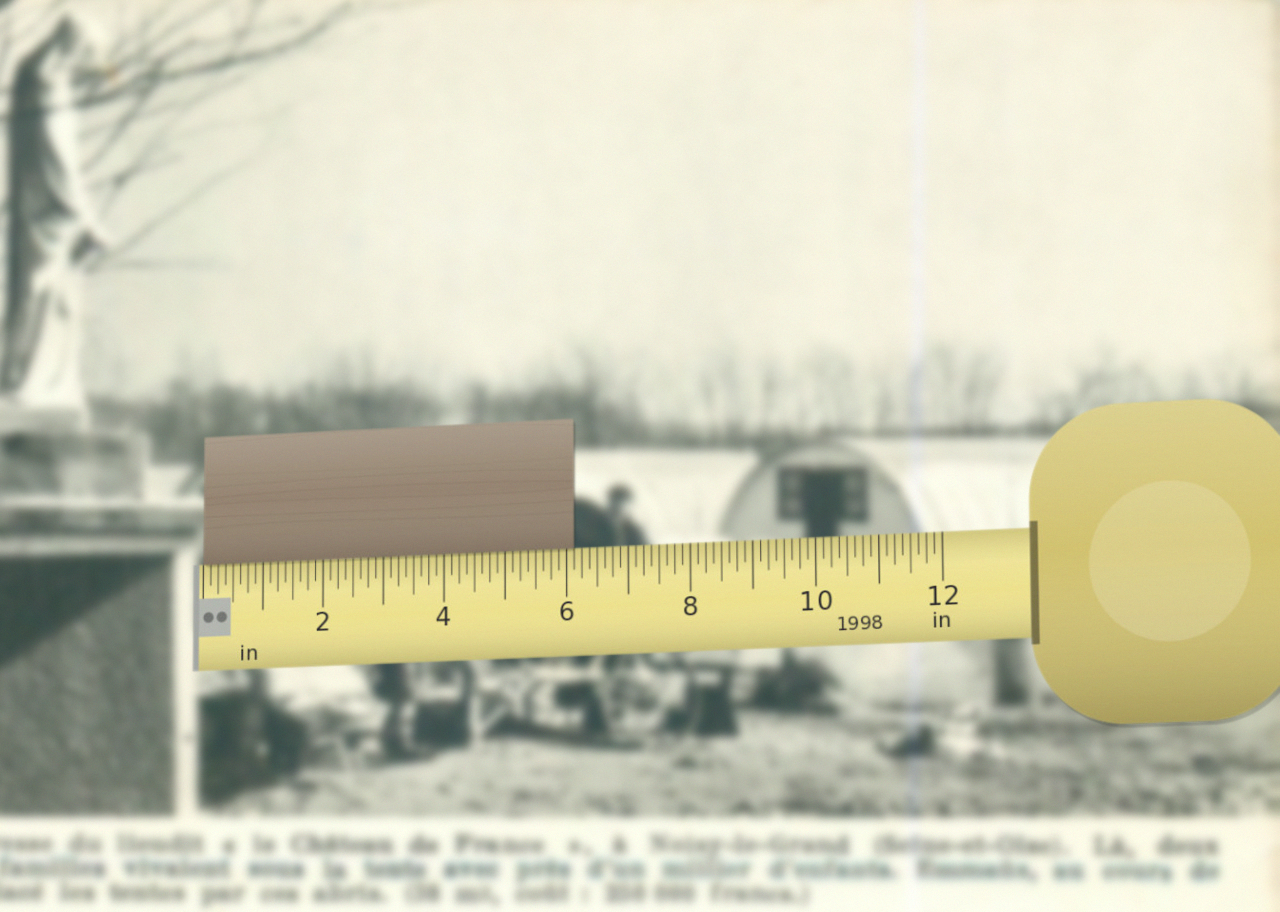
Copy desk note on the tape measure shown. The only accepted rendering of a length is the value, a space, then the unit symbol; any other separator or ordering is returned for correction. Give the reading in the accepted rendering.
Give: 6.125 in
